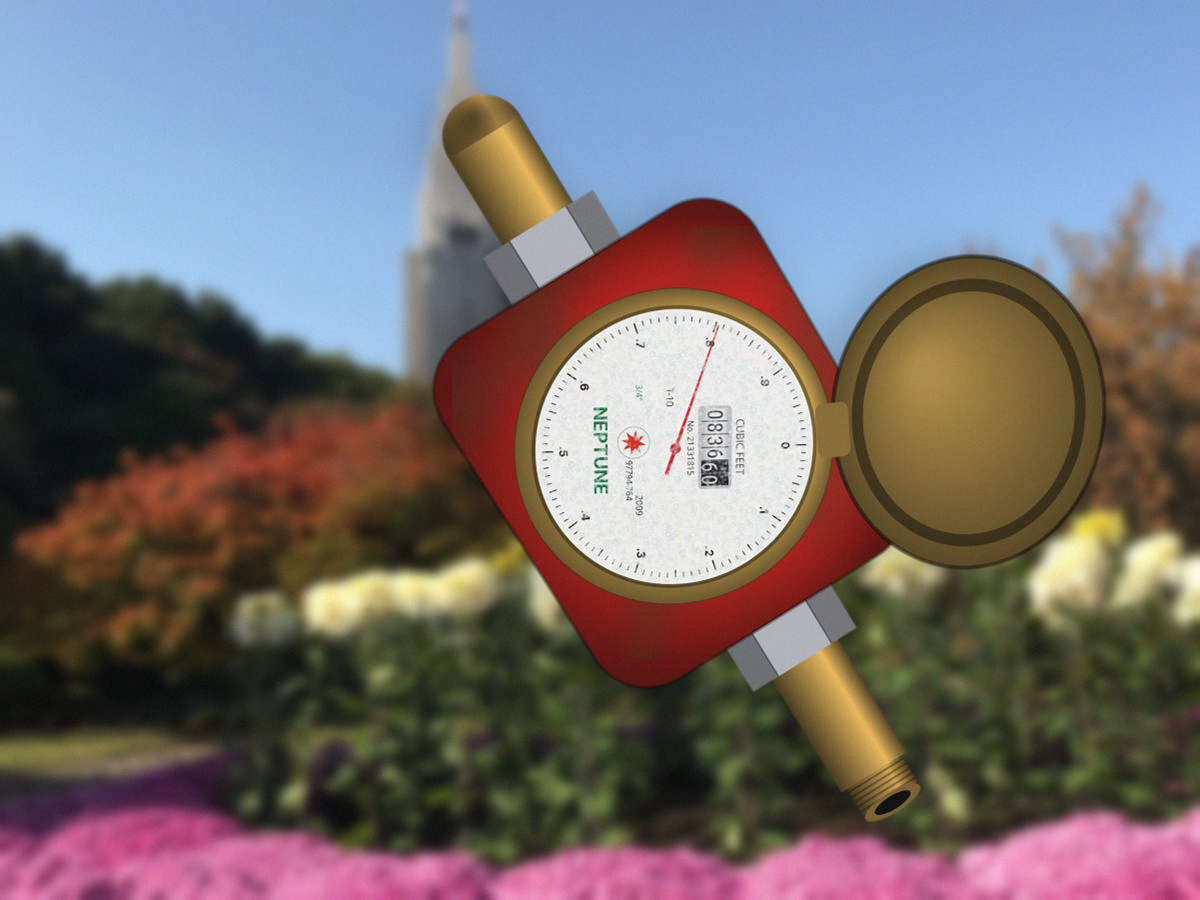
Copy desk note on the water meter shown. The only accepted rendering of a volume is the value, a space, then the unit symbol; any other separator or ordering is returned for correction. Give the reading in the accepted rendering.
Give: 83659.80 ft³
